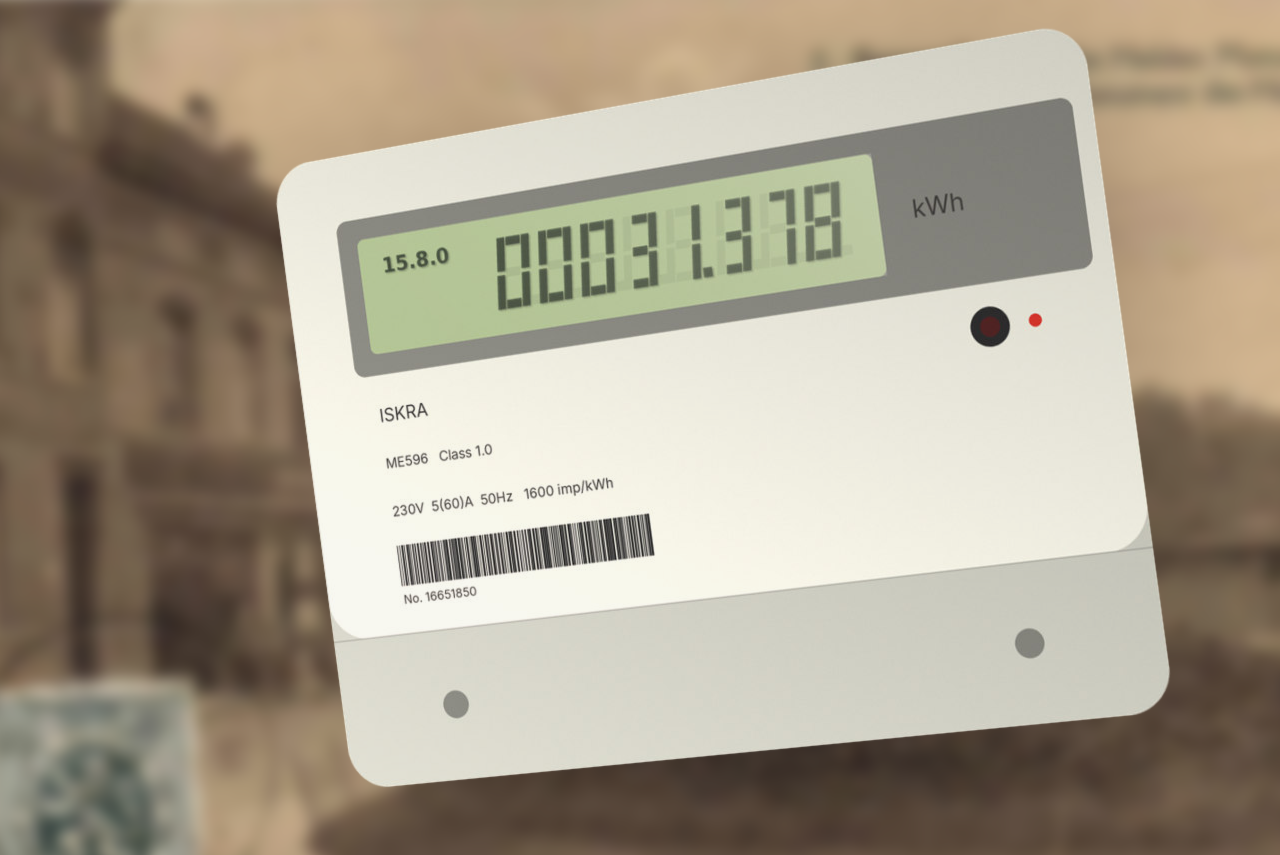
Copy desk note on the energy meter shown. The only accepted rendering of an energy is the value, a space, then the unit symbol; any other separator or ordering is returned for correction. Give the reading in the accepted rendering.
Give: 31.378 kWh
